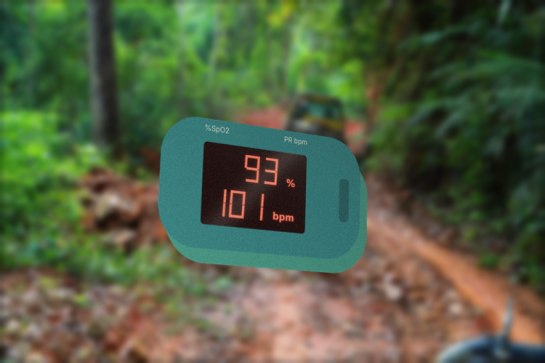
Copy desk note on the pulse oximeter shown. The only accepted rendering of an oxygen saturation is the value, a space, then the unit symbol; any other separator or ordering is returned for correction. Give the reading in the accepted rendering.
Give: 93 %
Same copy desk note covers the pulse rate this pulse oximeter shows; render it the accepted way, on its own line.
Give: 101 bpm
